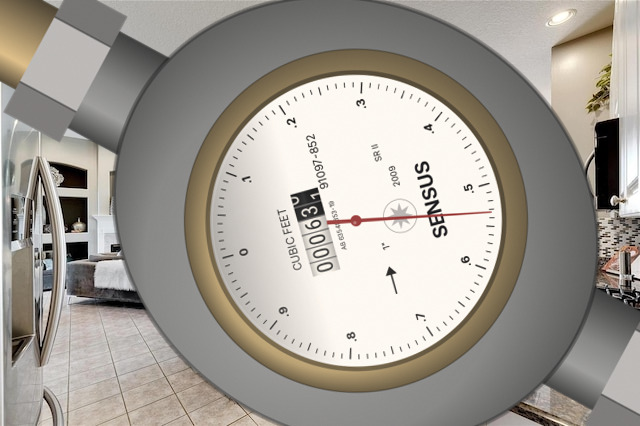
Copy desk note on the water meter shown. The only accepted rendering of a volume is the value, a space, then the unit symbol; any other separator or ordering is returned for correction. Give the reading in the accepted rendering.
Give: 630.53 ft³
